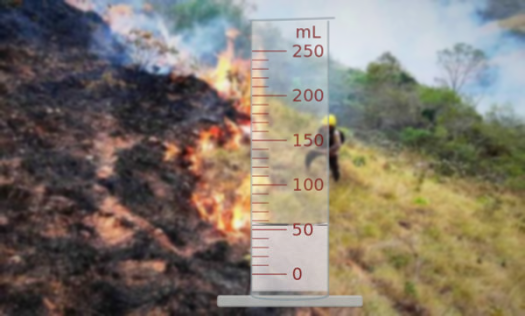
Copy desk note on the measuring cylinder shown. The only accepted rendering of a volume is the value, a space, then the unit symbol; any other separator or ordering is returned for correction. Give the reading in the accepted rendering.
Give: 55 mL
